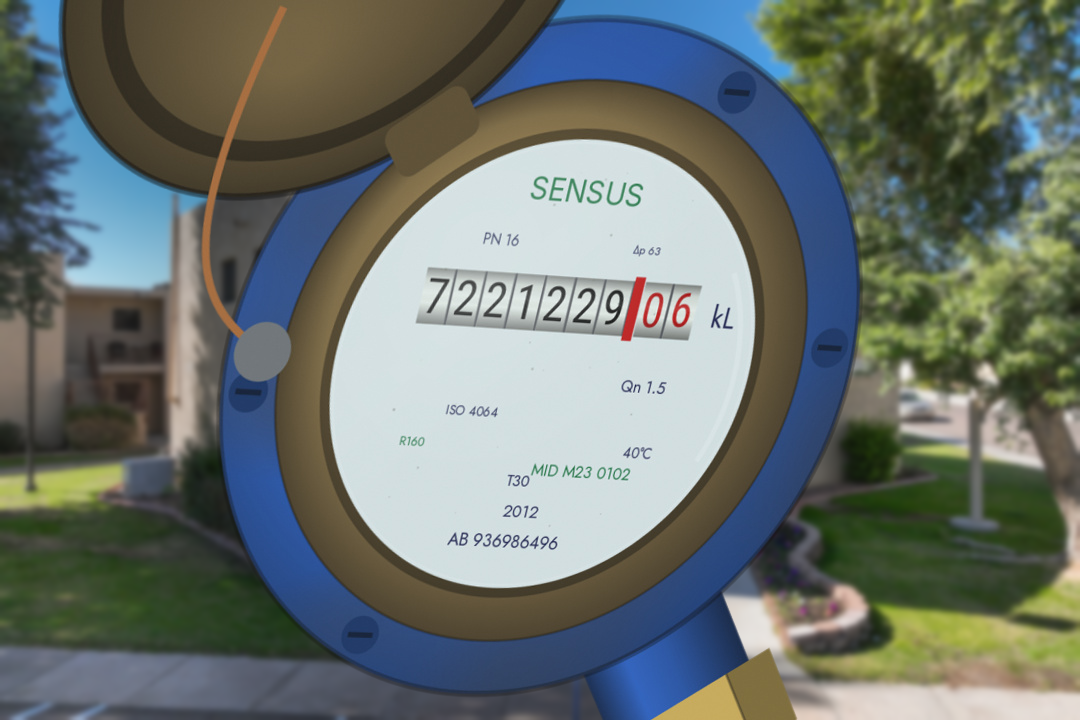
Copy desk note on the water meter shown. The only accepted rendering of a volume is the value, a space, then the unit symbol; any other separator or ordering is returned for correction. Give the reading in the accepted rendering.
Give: 7221229.06 kL
